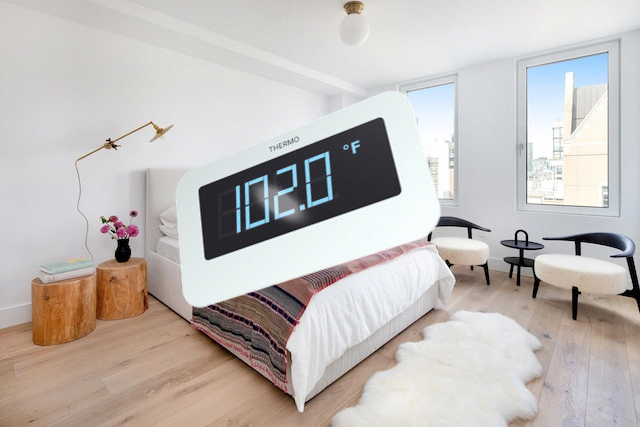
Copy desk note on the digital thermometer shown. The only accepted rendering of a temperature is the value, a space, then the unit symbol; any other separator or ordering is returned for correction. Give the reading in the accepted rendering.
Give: 102.0 °F
